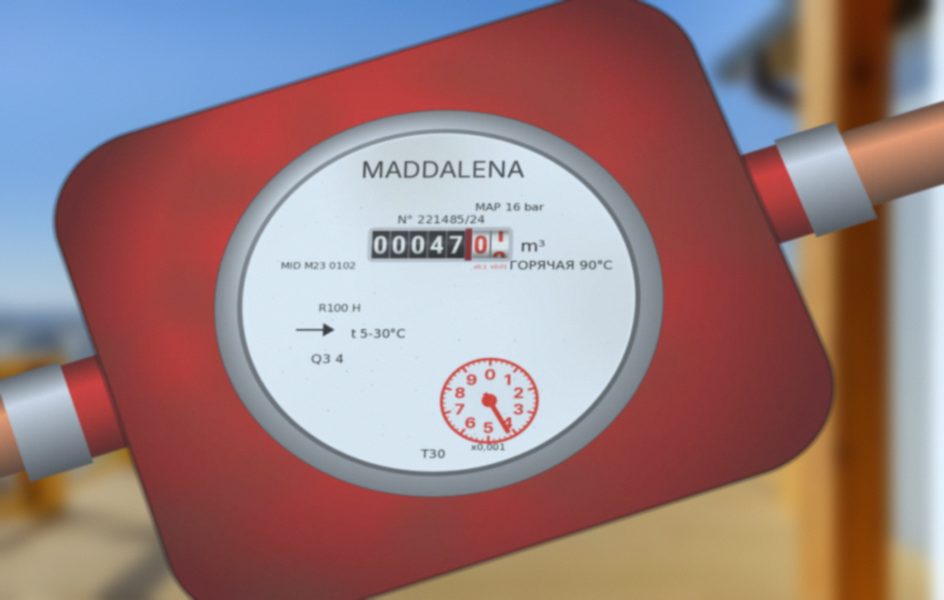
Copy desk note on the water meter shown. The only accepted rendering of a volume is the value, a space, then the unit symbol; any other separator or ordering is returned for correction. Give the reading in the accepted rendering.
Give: 47.014 m³
